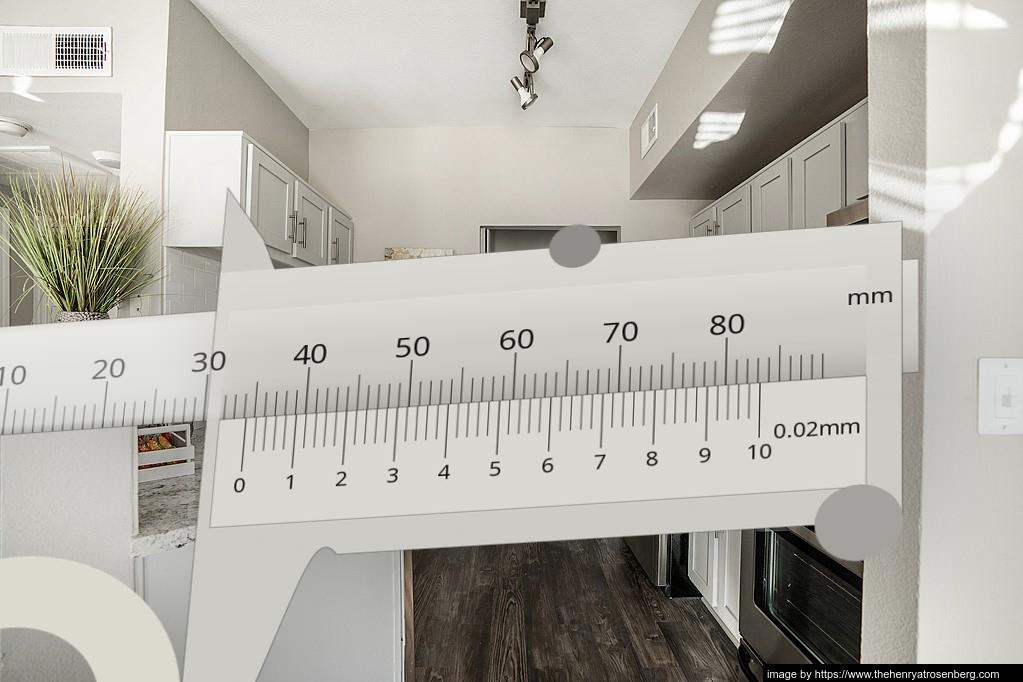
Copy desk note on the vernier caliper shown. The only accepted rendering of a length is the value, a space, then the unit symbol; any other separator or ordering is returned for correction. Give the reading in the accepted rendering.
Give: 34.2 mm
